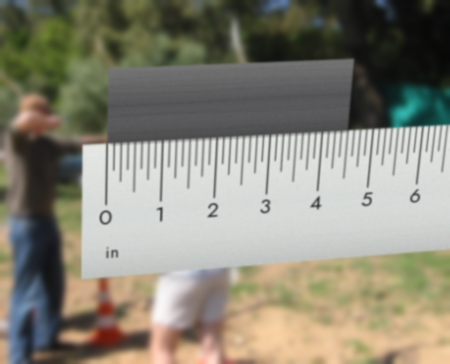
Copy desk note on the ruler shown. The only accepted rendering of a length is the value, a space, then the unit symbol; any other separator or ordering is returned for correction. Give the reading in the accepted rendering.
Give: 4.5 in
